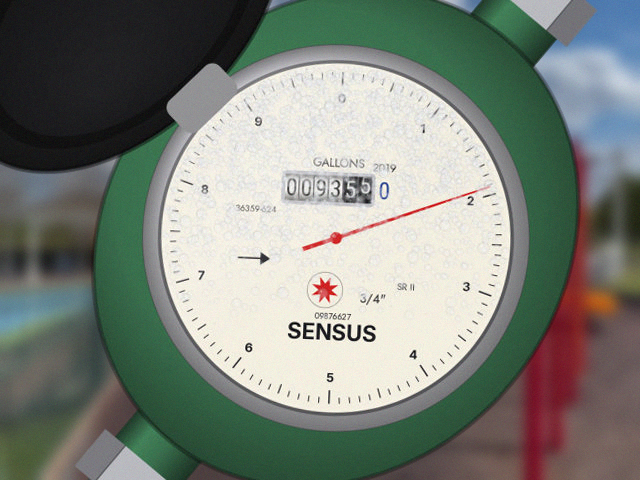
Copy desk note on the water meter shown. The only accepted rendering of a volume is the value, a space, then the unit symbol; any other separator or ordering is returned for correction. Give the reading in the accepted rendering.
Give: 93551.9 gal
